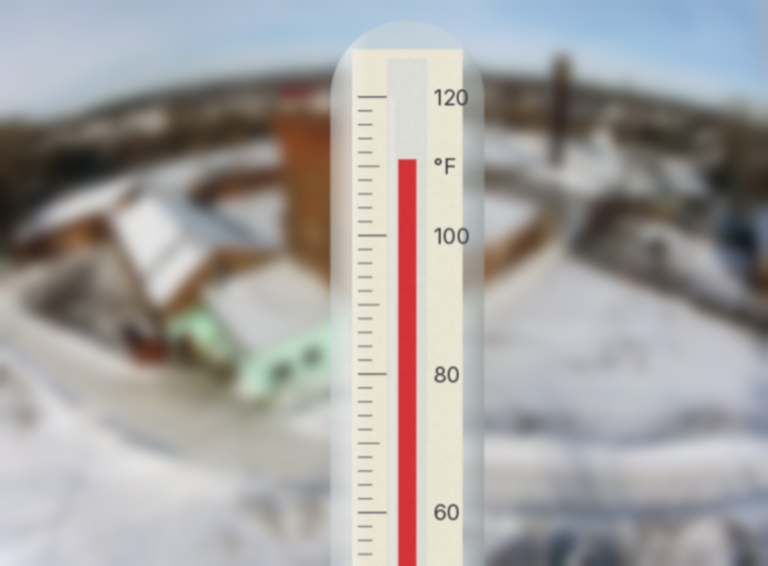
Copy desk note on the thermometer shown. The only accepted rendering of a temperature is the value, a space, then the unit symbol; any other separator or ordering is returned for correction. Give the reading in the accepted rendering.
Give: 111 °F
